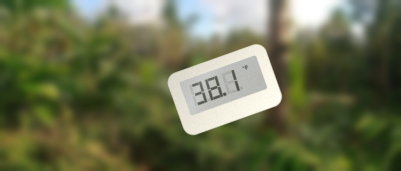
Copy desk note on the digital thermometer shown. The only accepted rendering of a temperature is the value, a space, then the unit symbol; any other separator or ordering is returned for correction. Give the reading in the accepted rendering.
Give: 38.1 °F
